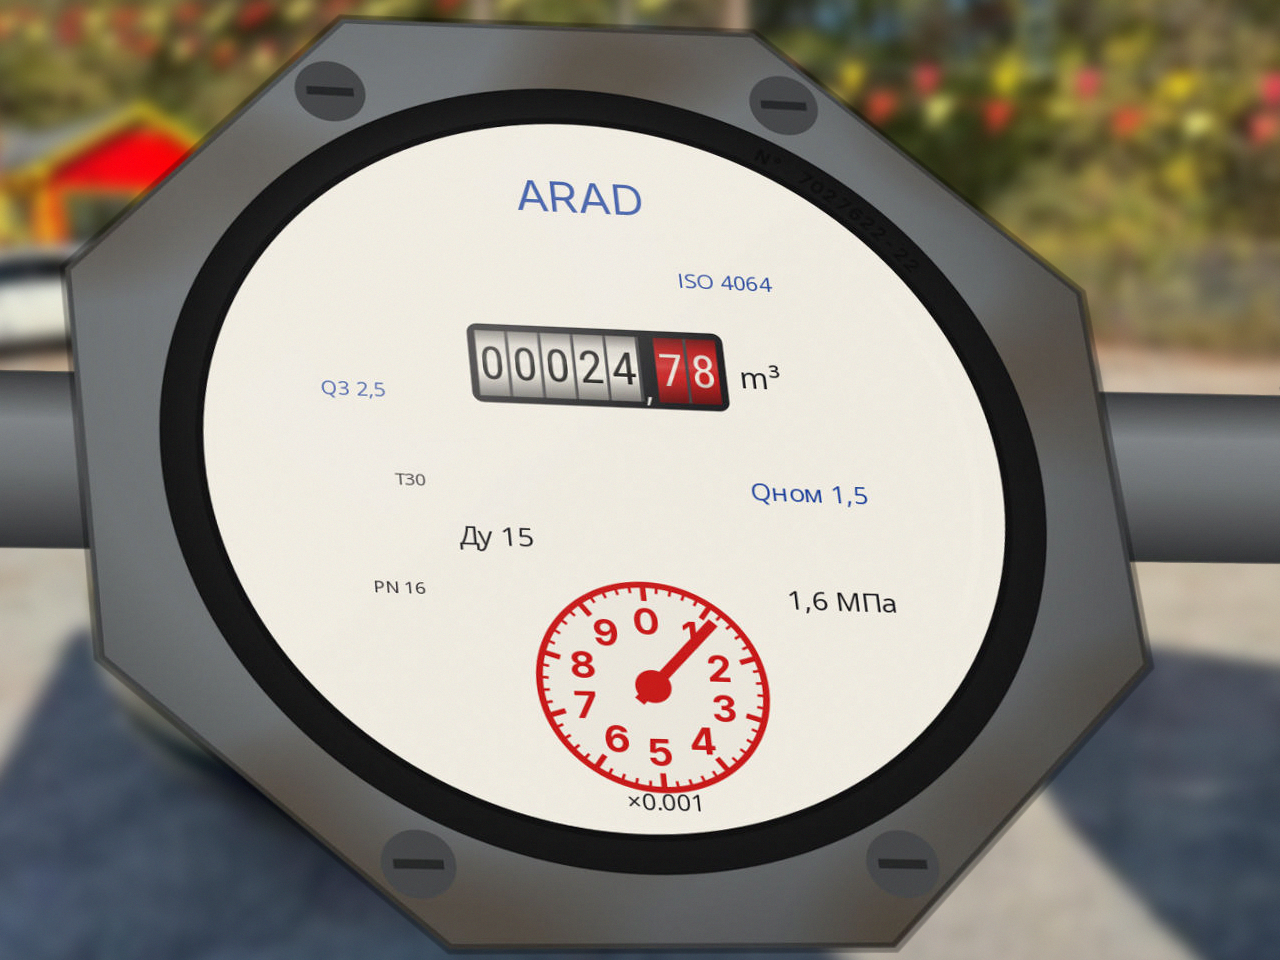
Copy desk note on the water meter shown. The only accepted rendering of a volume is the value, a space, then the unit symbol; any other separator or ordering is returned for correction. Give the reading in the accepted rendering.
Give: 24.781 m³
